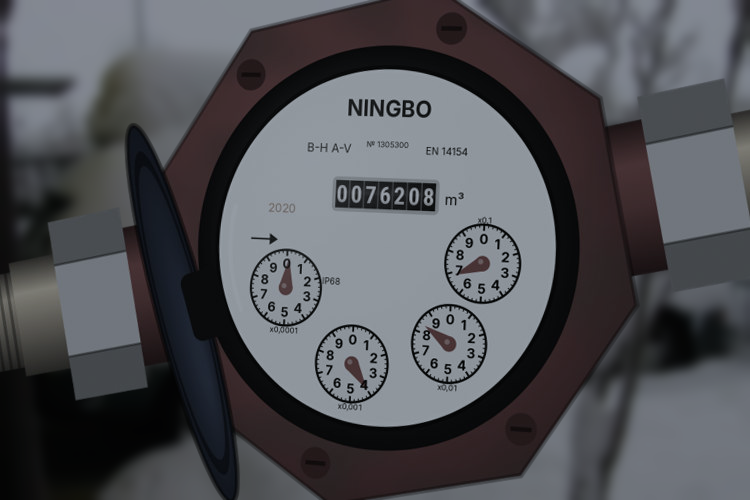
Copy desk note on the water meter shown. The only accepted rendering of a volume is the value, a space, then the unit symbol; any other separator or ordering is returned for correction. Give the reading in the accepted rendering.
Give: 76208.6840 m³
